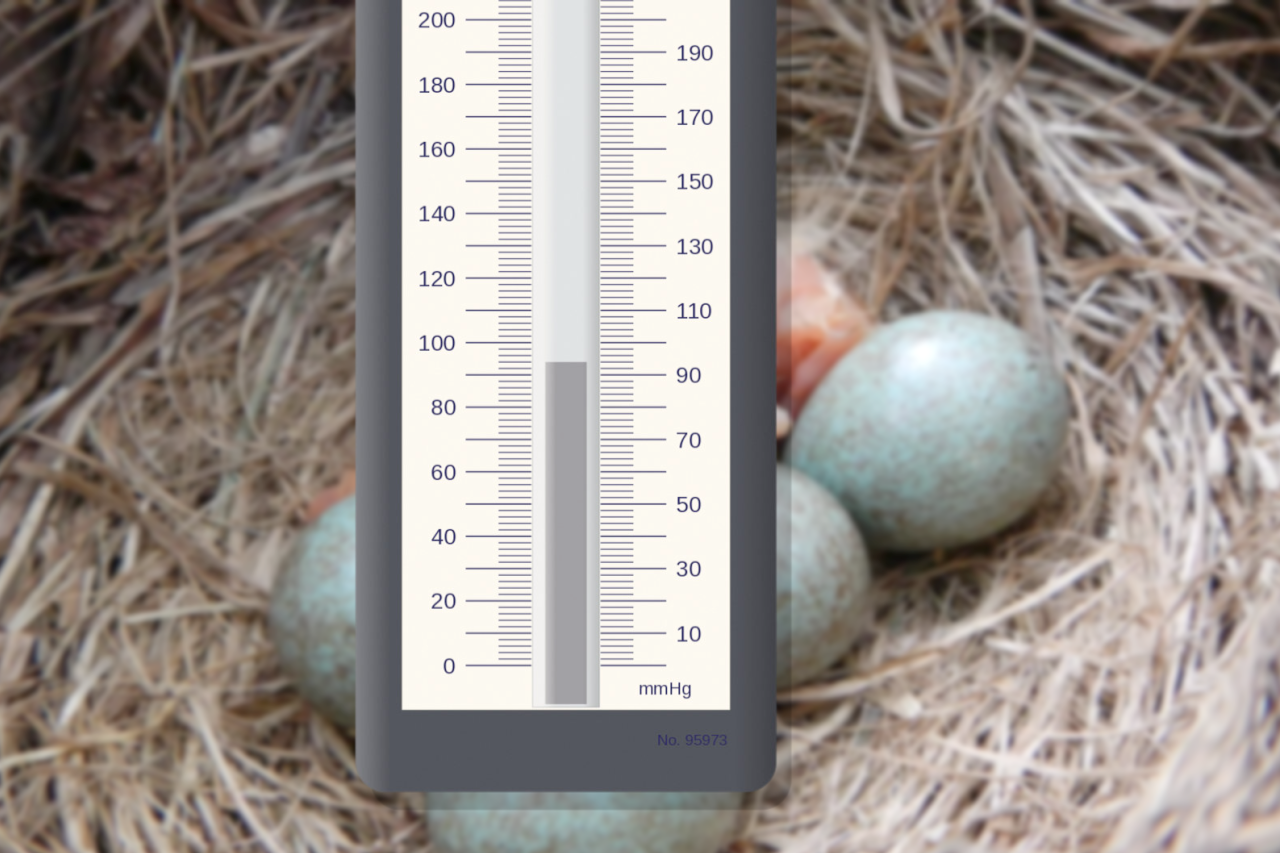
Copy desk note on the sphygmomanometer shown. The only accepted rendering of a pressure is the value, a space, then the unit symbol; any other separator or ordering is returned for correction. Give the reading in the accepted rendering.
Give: 94 mmHg
